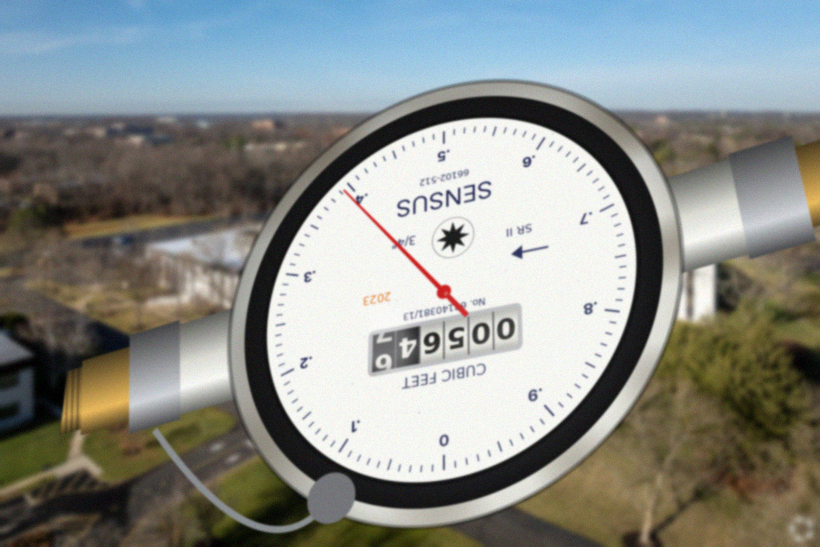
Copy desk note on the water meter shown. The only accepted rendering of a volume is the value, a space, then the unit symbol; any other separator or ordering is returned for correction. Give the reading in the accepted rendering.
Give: 5646.39 ft³
